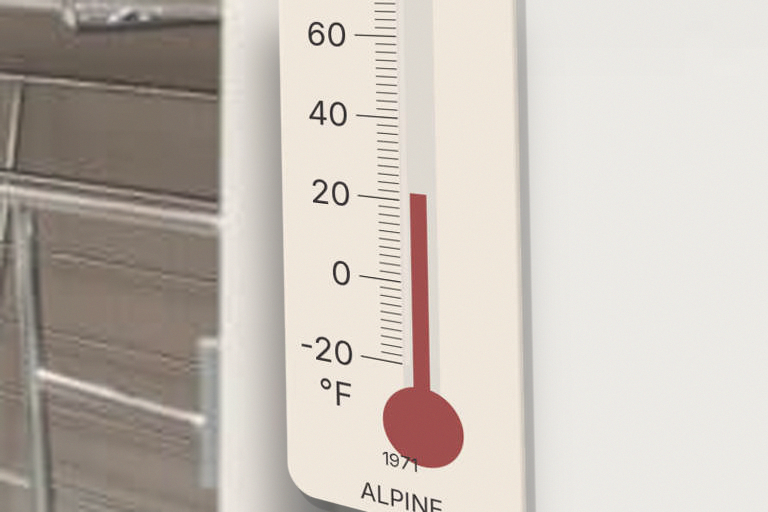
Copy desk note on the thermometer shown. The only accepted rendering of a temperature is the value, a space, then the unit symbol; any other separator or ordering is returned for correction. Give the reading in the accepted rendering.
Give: 22 °F
